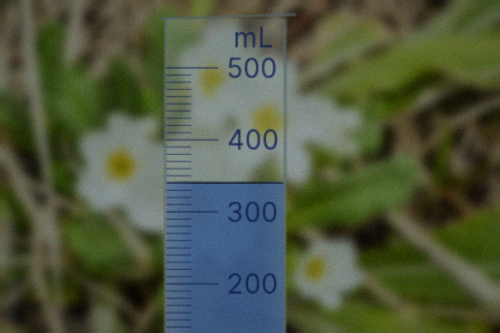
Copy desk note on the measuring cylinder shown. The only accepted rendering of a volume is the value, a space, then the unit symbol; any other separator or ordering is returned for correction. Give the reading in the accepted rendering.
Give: 340 mL
